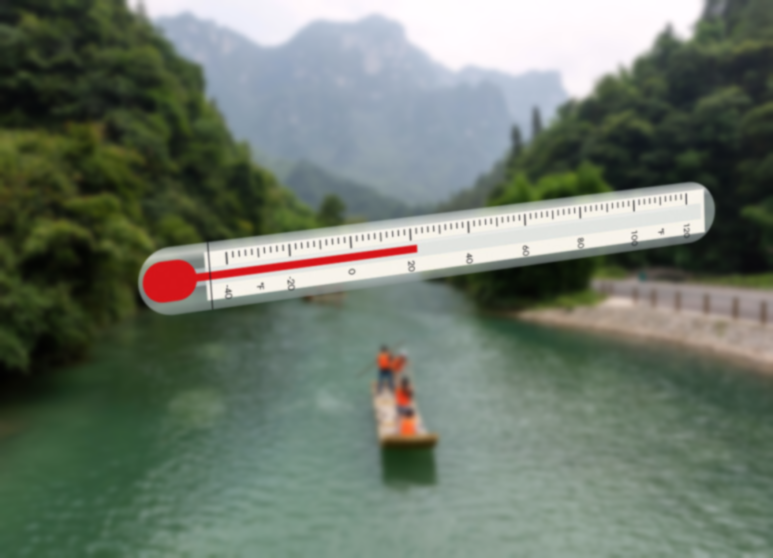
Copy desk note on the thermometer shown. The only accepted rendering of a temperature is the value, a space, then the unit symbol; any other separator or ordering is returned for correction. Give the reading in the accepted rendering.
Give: 22 °F
